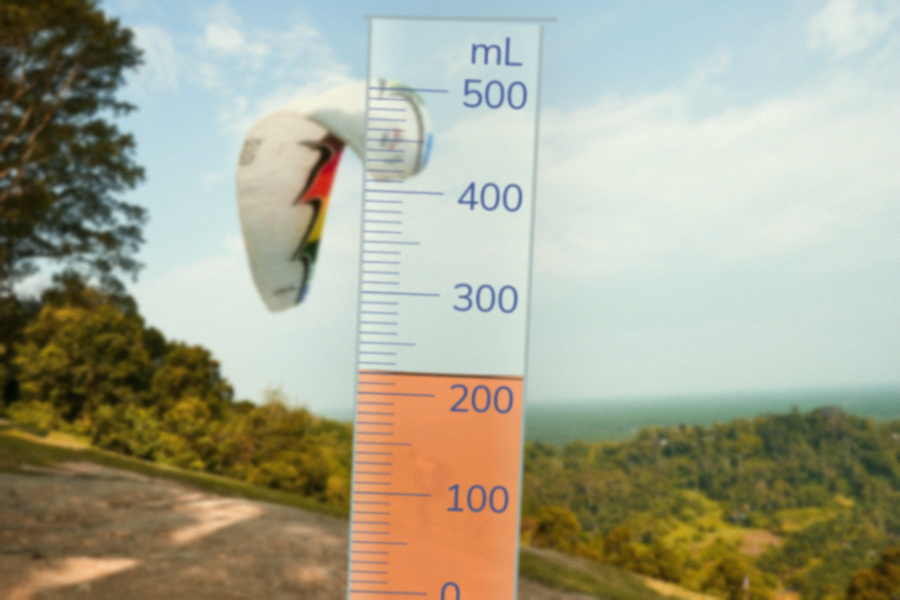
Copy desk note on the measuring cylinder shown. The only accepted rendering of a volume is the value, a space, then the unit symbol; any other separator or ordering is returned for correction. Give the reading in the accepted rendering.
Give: 220 mL
